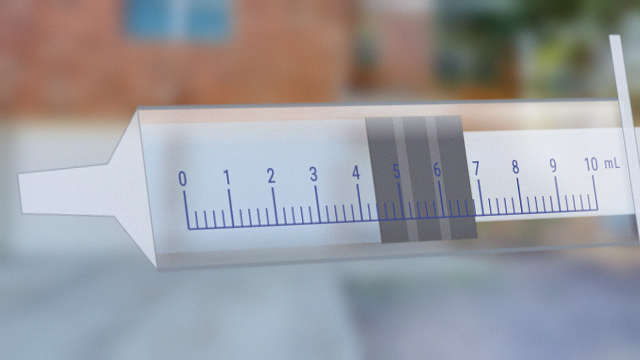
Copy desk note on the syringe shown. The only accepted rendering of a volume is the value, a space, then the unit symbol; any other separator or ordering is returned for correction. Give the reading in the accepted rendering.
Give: 4.4 mL
